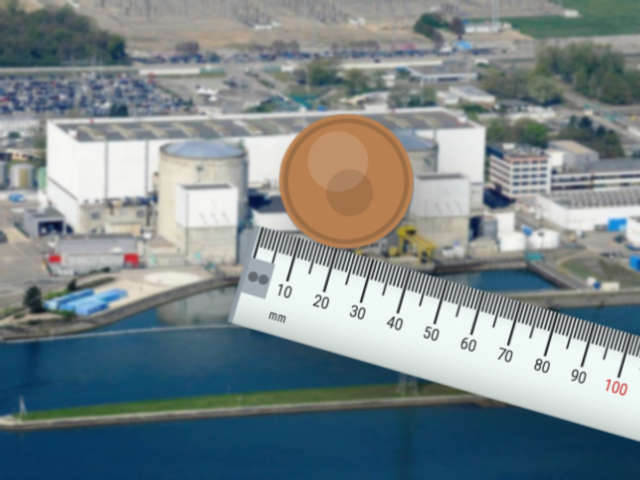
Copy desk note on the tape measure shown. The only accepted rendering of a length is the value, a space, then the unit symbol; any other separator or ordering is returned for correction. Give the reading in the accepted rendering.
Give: 35 mm
